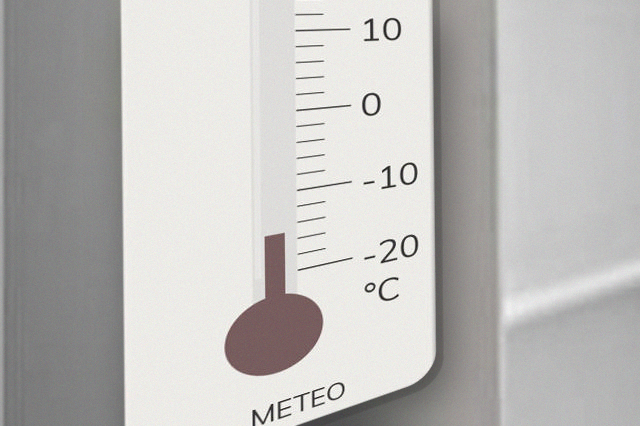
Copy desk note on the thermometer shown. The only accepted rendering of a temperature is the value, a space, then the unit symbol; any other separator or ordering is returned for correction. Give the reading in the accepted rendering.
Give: -15 °C
